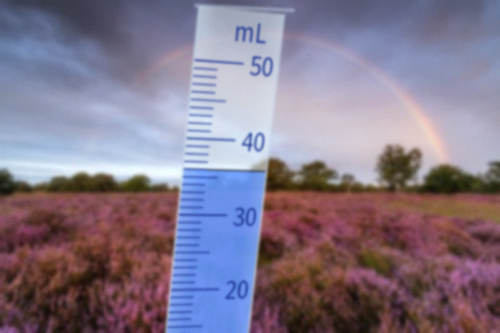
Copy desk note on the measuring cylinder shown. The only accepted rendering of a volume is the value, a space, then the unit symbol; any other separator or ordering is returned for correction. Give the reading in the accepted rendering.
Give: 36 mL
